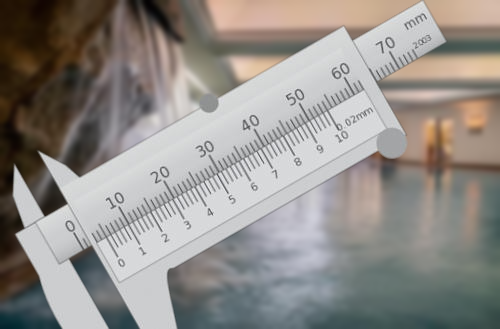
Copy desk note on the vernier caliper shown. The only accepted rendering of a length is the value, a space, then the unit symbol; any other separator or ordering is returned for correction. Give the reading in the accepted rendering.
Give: 5.0 mm
